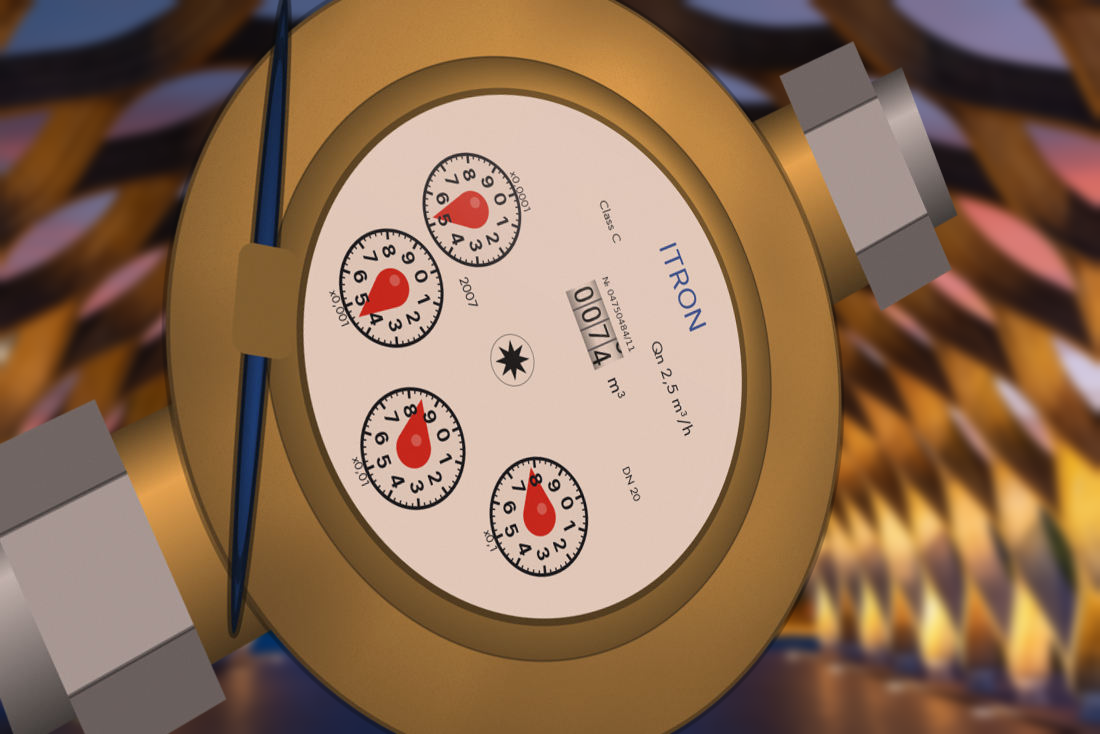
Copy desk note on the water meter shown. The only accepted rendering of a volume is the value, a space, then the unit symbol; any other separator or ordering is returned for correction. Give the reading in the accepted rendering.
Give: 73.7845 m³
